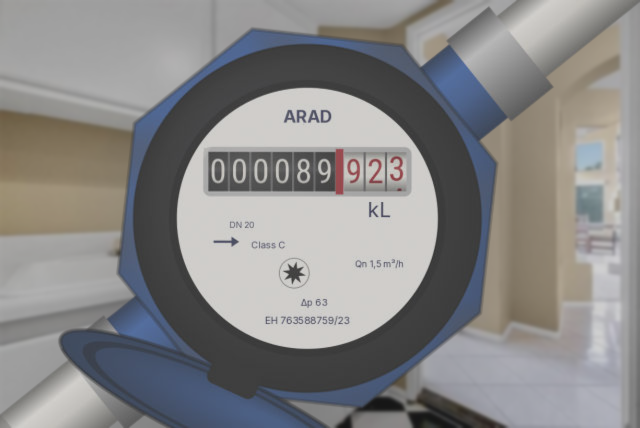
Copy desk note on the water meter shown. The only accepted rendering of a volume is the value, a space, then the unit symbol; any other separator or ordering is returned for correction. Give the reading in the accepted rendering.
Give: 89.923 kL
